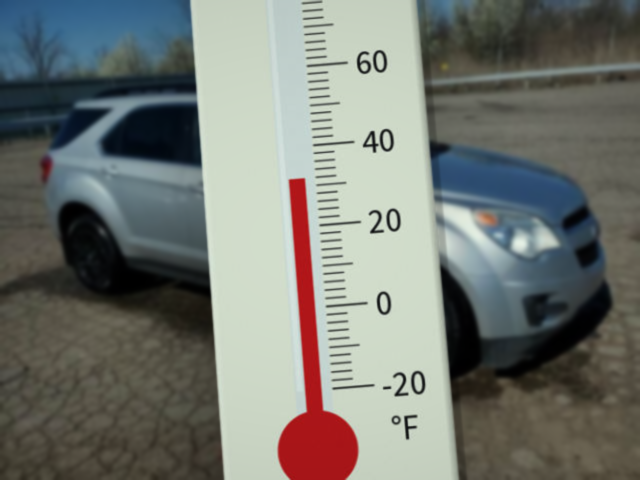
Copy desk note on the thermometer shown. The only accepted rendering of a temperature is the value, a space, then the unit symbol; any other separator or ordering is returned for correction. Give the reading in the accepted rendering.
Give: 32 °F
